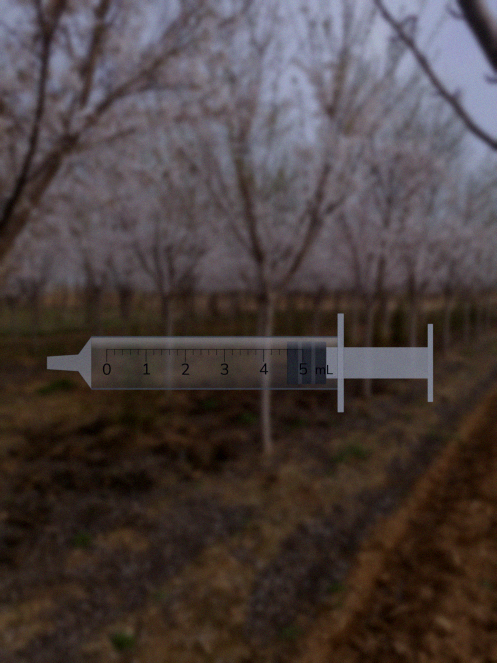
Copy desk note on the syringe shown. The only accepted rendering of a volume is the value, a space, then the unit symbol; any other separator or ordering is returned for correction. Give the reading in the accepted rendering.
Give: 4.6 mL
